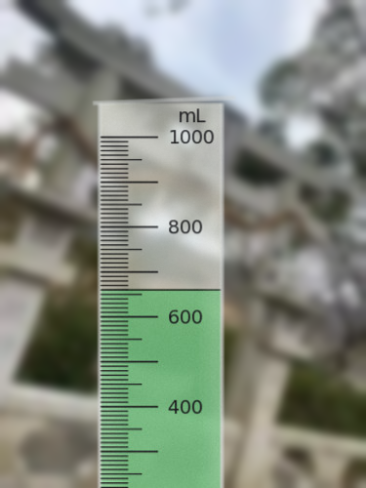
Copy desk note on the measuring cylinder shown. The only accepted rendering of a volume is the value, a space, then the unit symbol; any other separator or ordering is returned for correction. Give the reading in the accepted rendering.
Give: 660 mL
